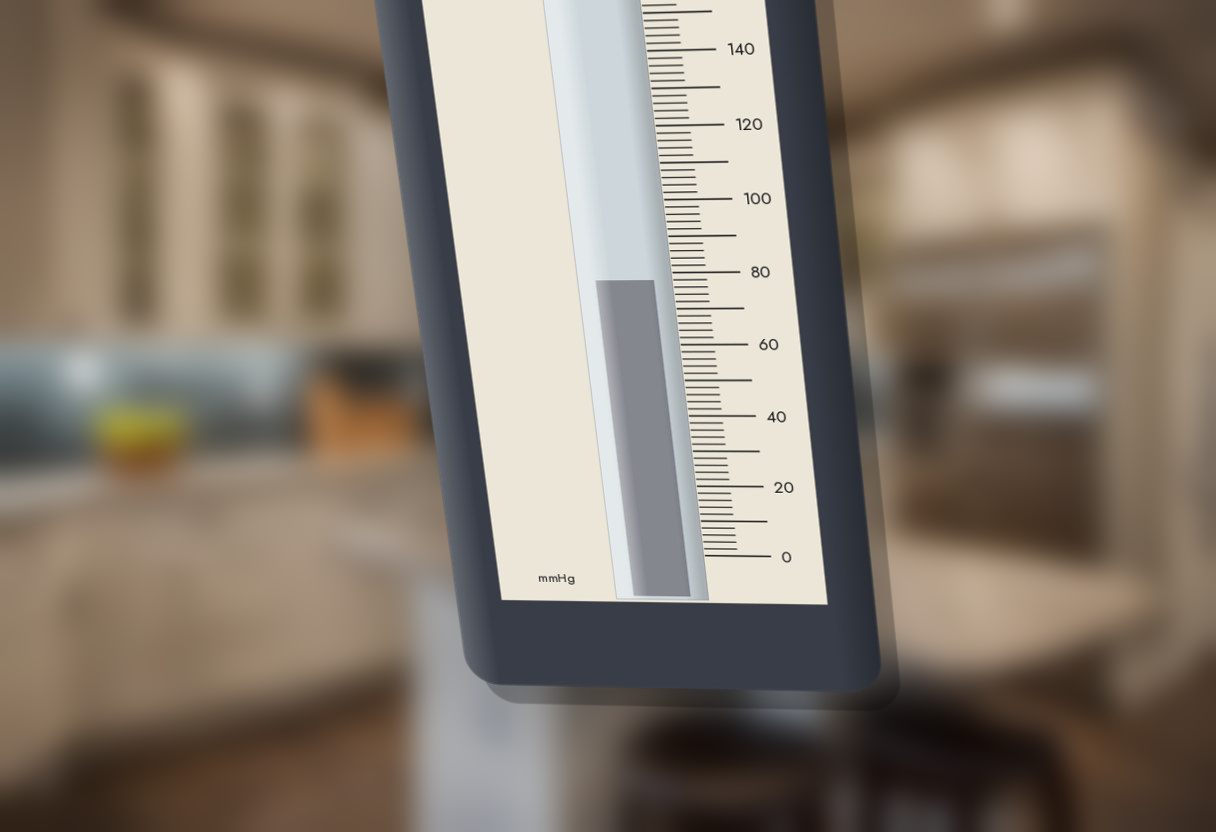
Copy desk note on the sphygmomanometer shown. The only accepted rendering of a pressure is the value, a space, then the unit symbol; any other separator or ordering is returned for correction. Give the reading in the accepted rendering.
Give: 78 mmHg
